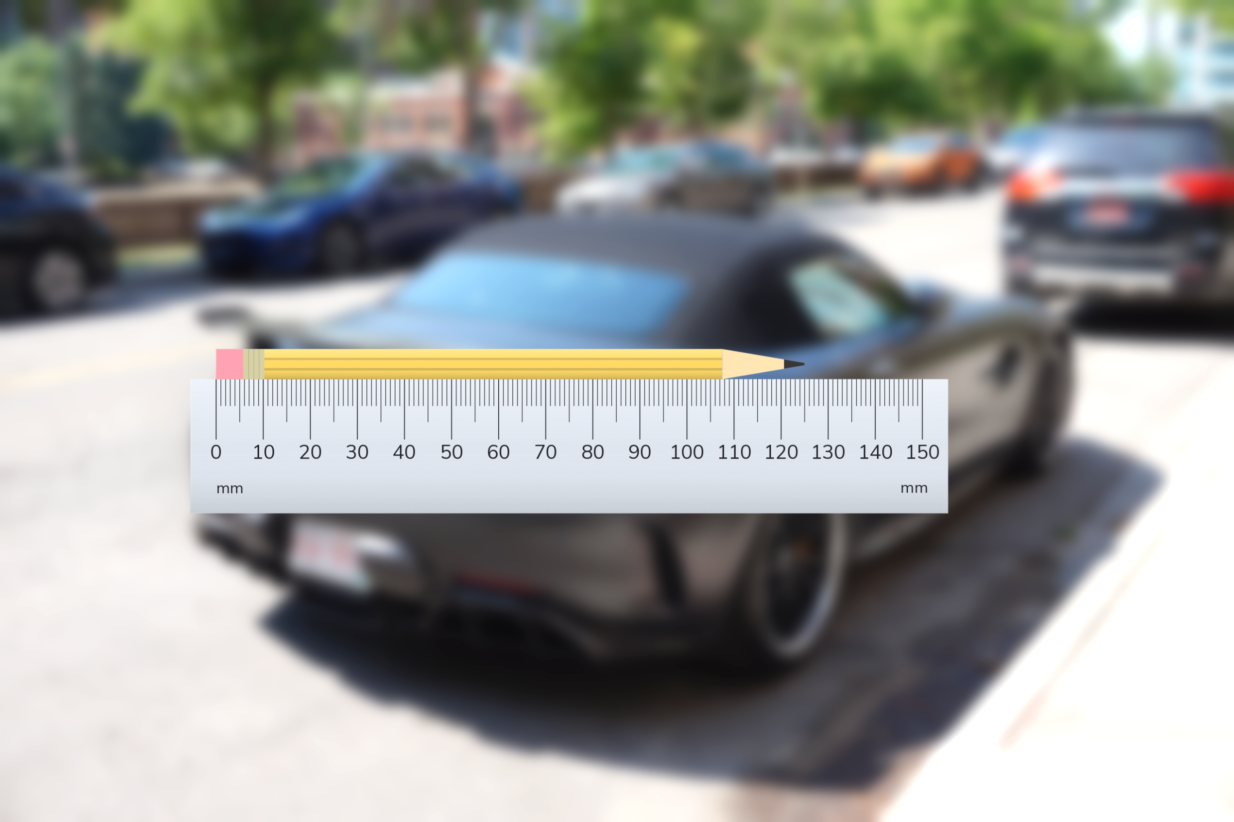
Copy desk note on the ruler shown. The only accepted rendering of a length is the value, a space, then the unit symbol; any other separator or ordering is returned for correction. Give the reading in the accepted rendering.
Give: 125 mm
